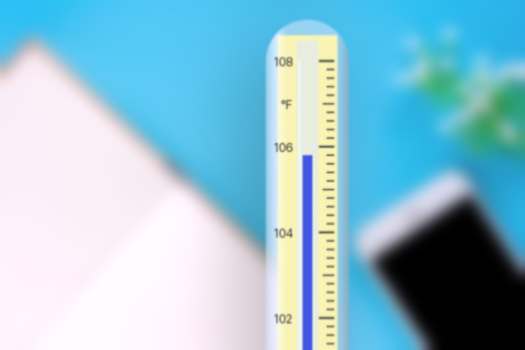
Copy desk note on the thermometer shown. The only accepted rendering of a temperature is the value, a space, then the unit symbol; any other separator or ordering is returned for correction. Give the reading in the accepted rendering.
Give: 105.8 °F
